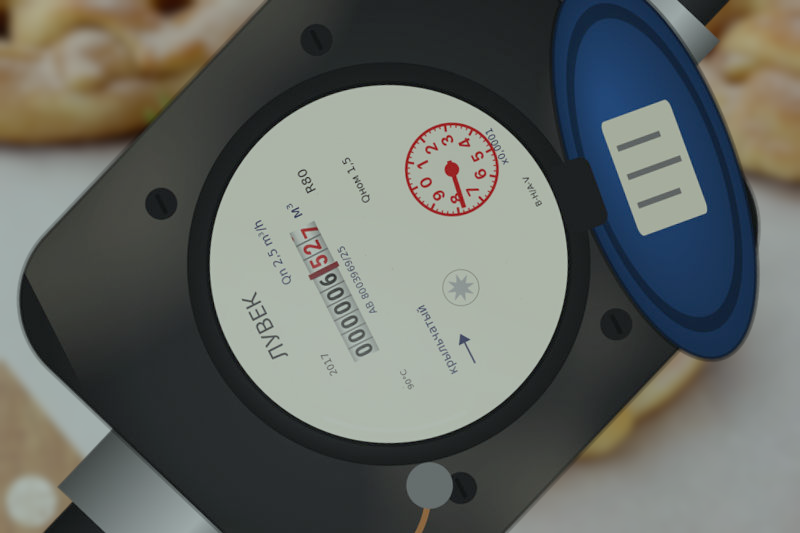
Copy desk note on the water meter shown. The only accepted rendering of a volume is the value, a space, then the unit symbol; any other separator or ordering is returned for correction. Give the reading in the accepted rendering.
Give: 6.5267 m³
